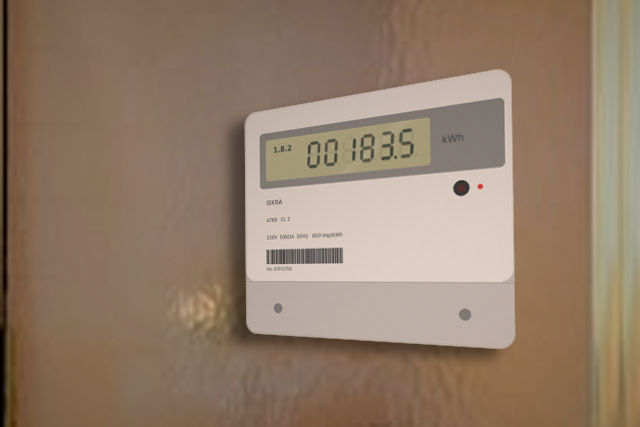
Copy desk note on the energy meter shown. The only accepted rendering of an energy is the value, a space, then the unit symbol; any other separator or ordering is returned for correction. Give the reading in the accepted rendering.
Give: 183.5 kWh
